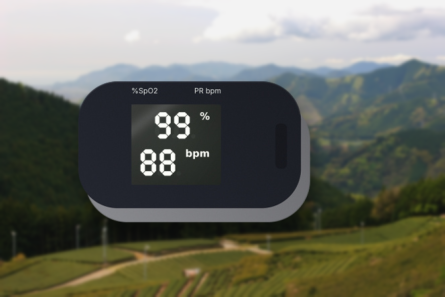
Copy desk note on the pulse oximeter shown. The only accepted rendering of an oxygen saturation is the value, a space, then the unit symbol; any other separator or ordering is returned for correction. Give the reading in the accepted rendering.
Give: 99 %
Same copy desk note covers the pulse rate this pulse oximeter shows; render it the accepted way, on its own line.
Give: 88 bpm
